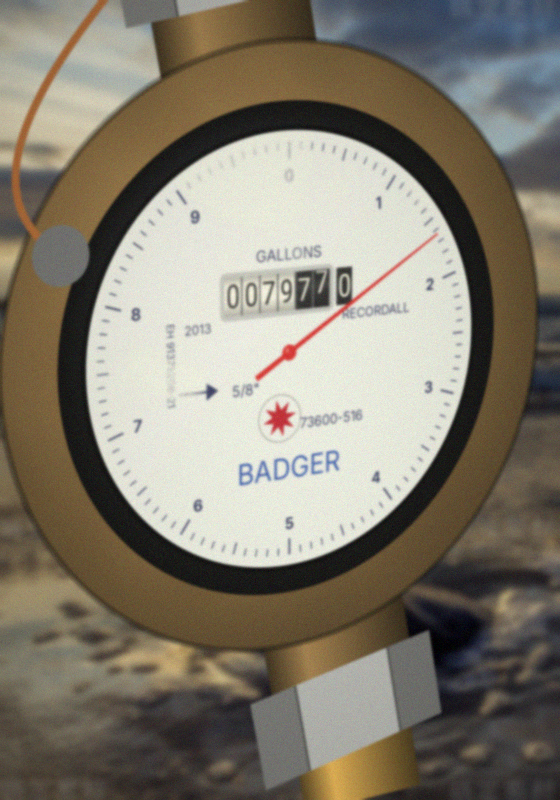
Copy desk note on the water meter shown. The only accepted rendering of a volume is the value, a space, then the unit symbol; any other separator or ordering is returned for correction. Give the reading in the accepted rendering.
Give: 79771.6 gal
